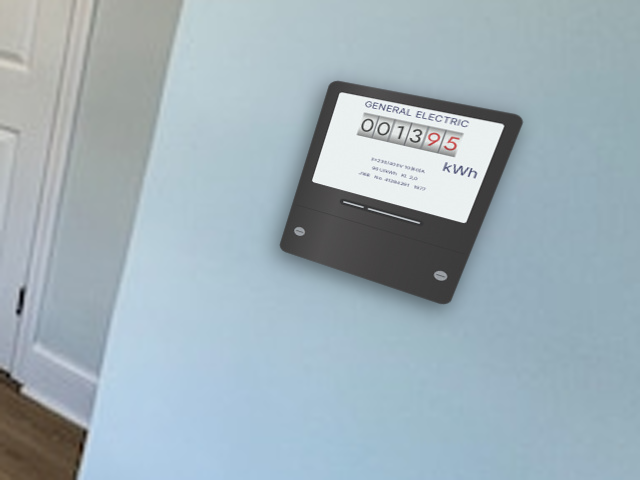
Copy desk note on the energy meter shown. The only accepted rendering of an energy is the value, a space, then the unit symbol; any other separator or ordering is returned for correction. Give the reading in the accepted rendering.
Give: 13.95 kWh
